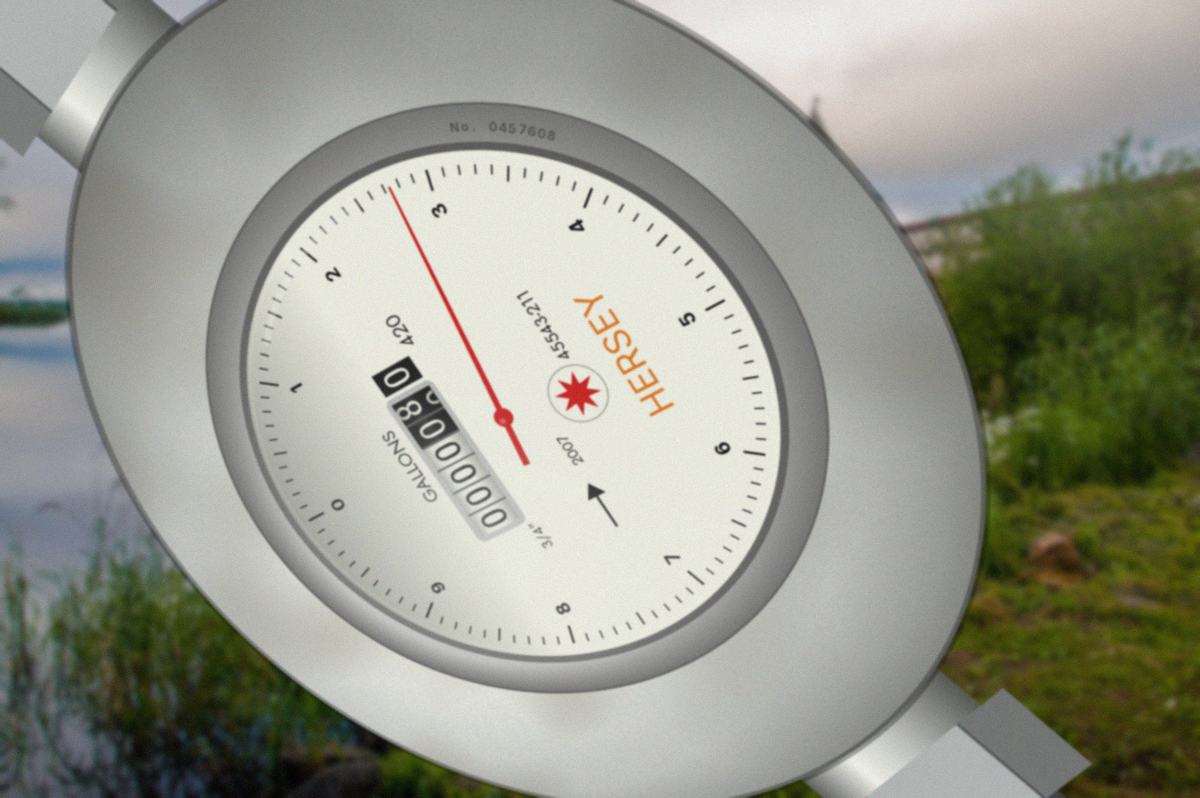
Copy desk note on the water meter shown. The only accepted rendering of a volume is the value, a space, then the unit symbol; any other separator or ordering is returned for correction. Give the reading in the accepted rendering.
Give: 82.7 gal
